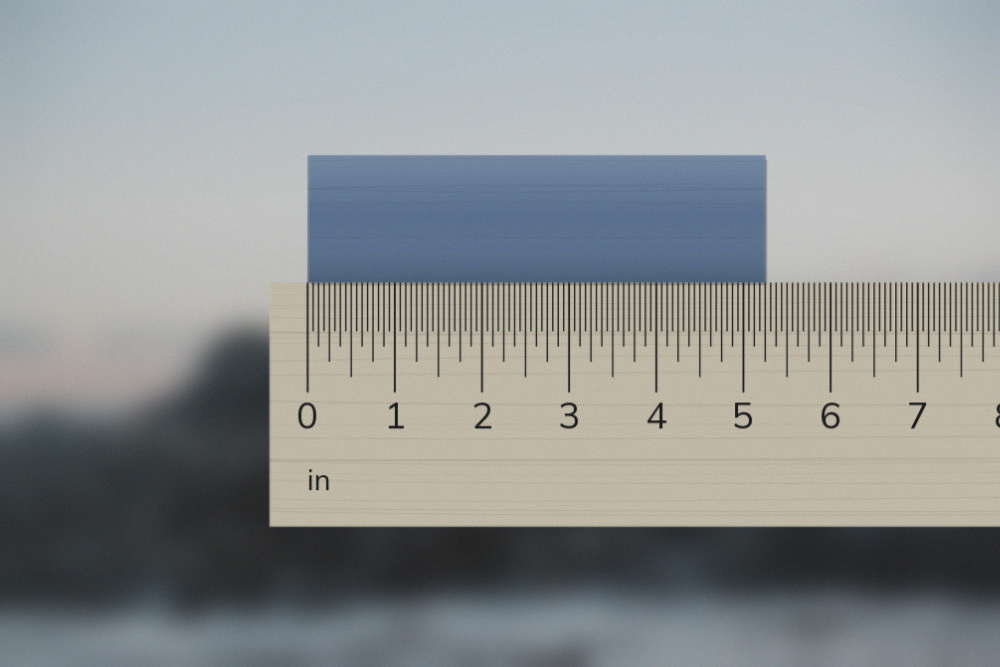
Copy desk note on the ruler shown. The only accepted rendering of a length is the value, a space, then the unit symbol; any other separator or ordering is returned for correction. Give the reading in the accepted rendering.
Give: 5.25 in
